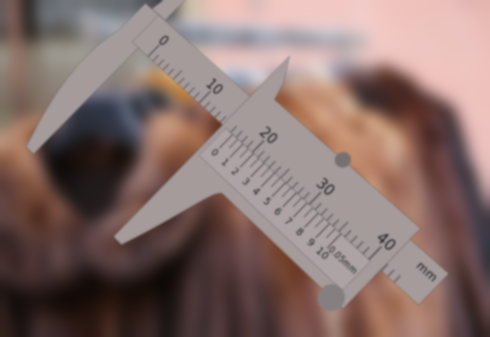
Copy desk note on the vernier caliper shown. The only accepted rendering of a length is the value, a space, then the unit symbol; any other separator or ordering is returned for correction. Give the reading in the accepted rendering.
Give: 16.4 mm
